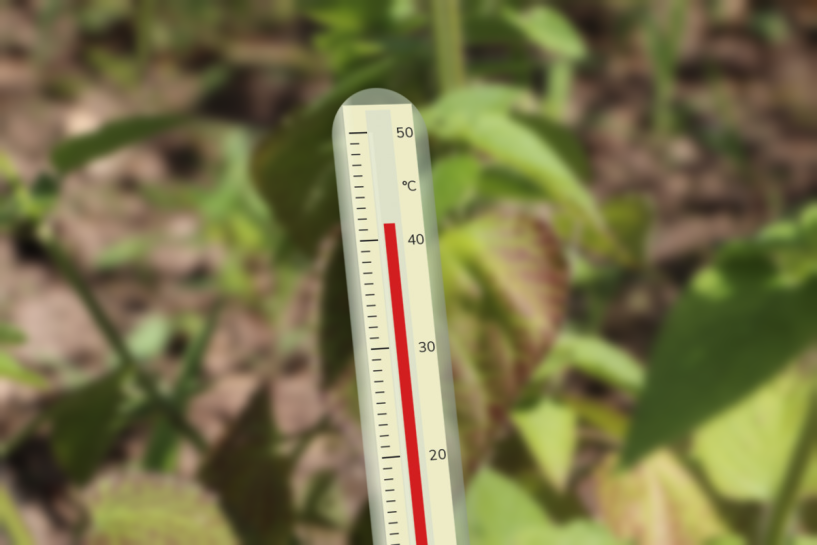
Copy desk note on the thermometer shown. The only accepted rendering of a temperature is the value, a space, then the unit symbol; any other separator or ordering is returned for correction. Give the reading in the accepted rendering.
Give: 41.5 °C
